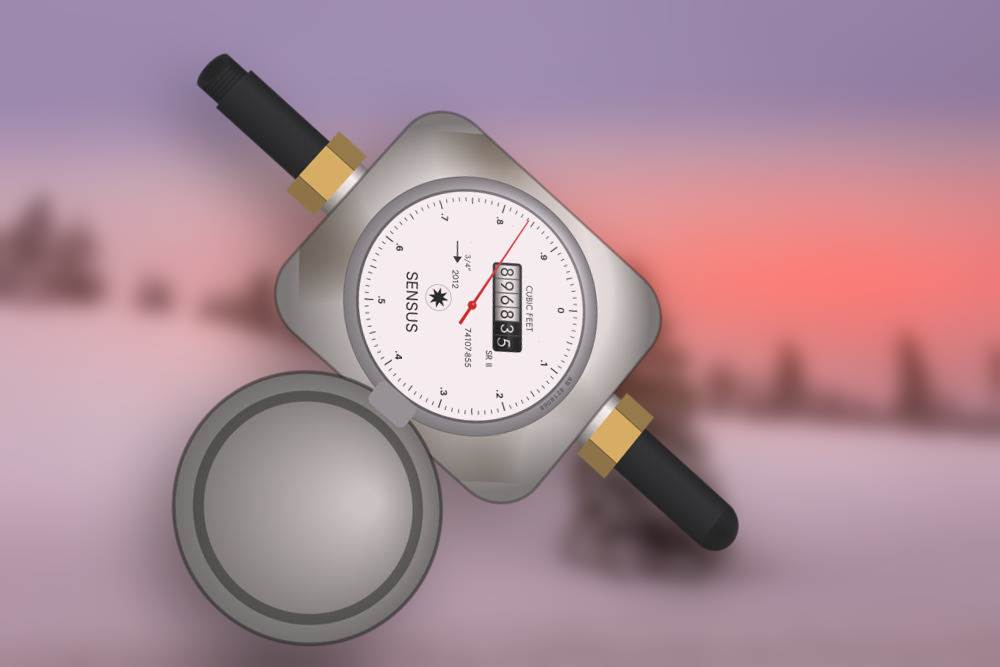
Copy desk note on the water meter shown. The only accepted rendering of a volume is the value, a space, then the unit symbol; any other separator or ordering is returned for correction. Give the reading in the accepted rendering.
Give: 896834.84 ft³
